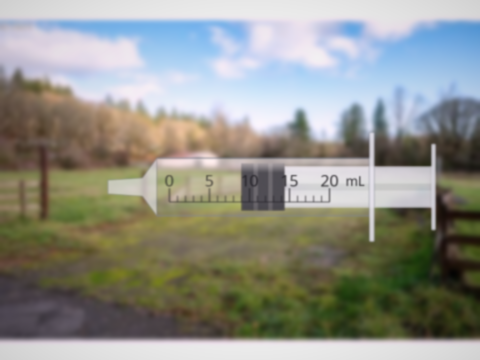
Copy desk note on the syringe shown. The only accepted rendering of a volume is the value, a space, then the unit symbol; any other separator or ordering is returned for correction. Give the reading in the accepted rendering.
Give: 9 mL
